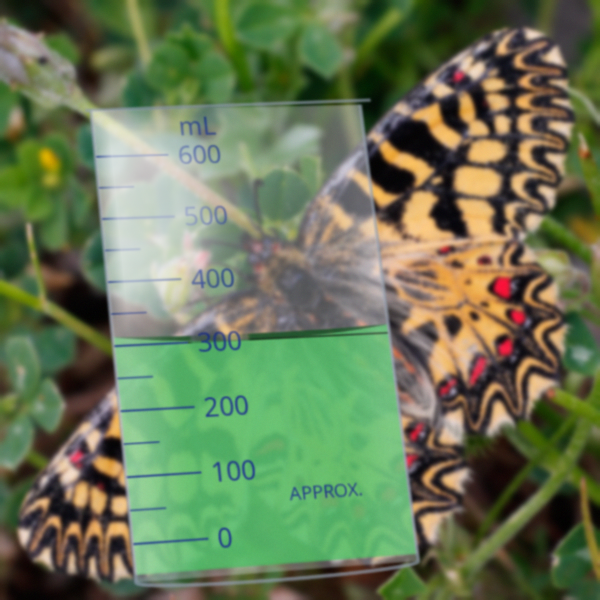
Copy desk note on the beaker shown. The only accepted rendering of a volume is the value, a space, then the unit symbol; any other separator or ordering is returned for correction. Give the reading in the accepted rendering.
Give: 300 mL
